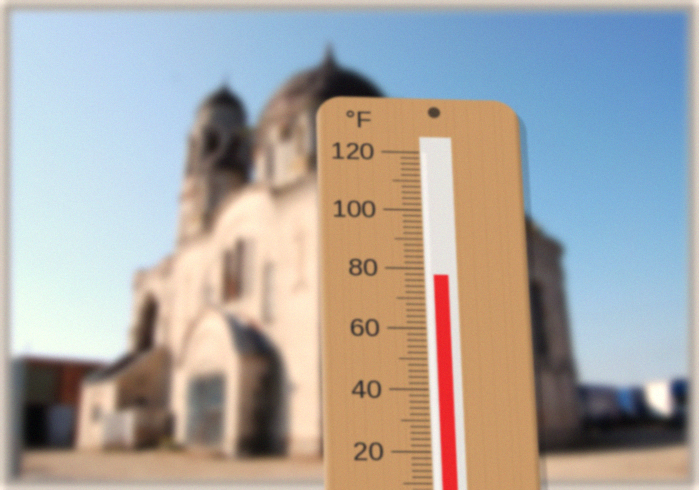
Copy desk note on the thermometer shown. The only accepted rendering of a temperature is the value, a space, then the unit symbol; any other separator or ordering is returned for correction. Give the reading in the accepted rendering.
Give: 78 °F
